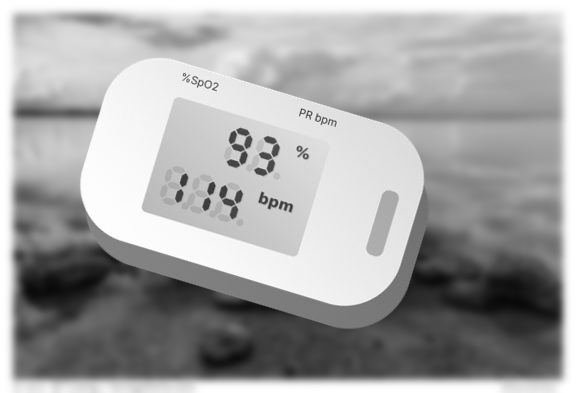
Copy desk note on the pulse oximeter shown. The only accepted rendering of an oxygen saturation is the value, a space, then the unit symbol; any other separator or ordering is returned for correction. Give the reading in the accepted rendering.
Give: 93 %
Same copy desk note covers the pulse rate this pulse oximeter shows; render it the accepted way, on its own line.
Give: 114 bpm
